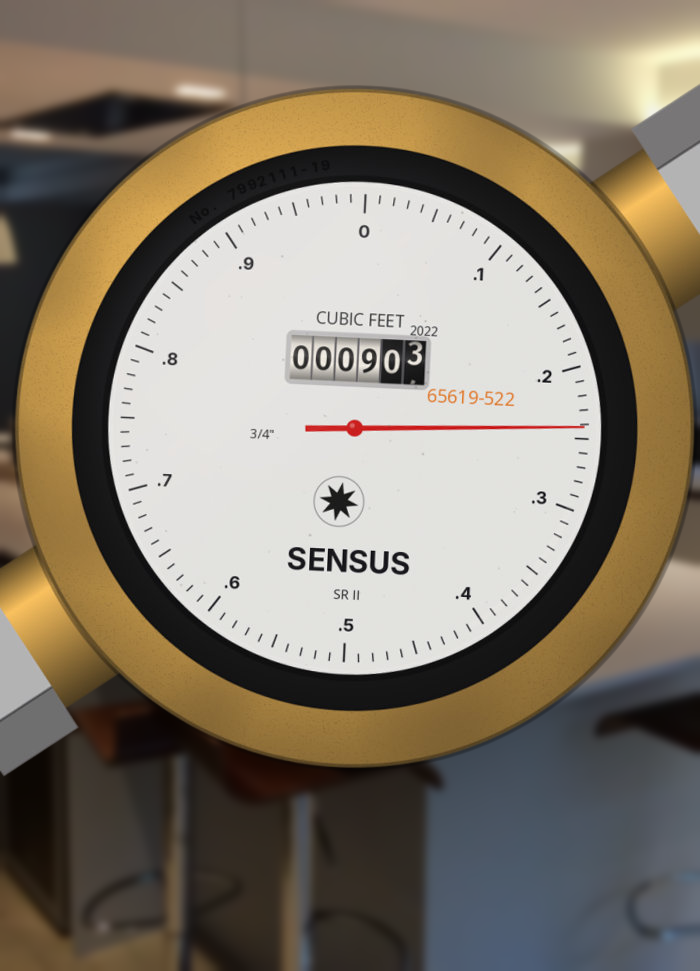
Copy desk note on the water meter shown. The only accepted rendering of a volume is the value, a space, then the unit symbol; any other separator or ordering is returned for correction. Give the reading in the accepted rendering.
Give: 903.24 ft³
